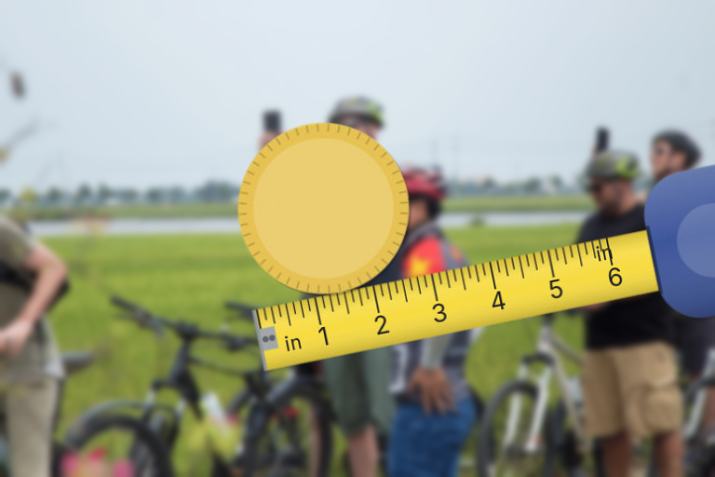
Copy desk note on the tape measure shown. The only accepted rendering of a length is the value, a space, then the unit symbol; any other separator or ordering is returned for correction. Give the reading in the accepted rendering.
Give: 2.875 in
